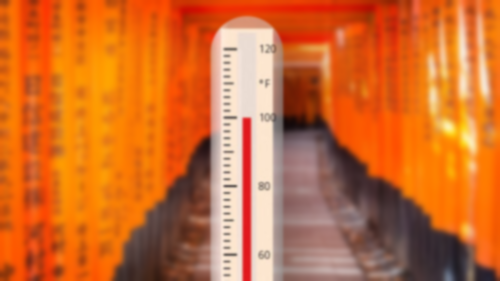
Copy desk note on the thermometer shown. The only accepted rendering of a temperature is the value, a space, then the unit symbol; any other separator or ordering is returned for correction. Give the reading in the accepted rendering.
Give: 100 °F
